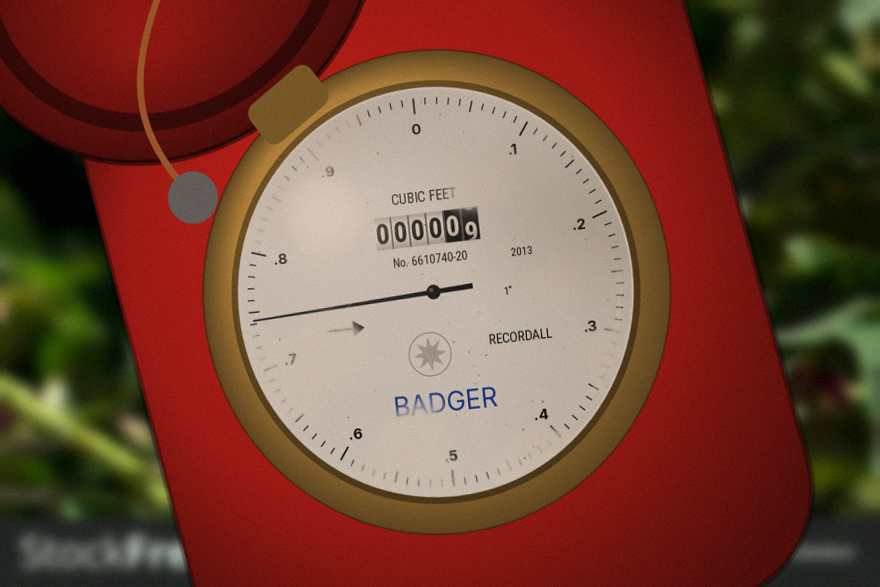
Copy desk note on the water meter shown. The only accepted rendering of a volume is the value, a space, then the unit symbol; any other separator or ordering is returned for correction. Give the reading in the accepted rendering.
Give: 8.74 ft³
